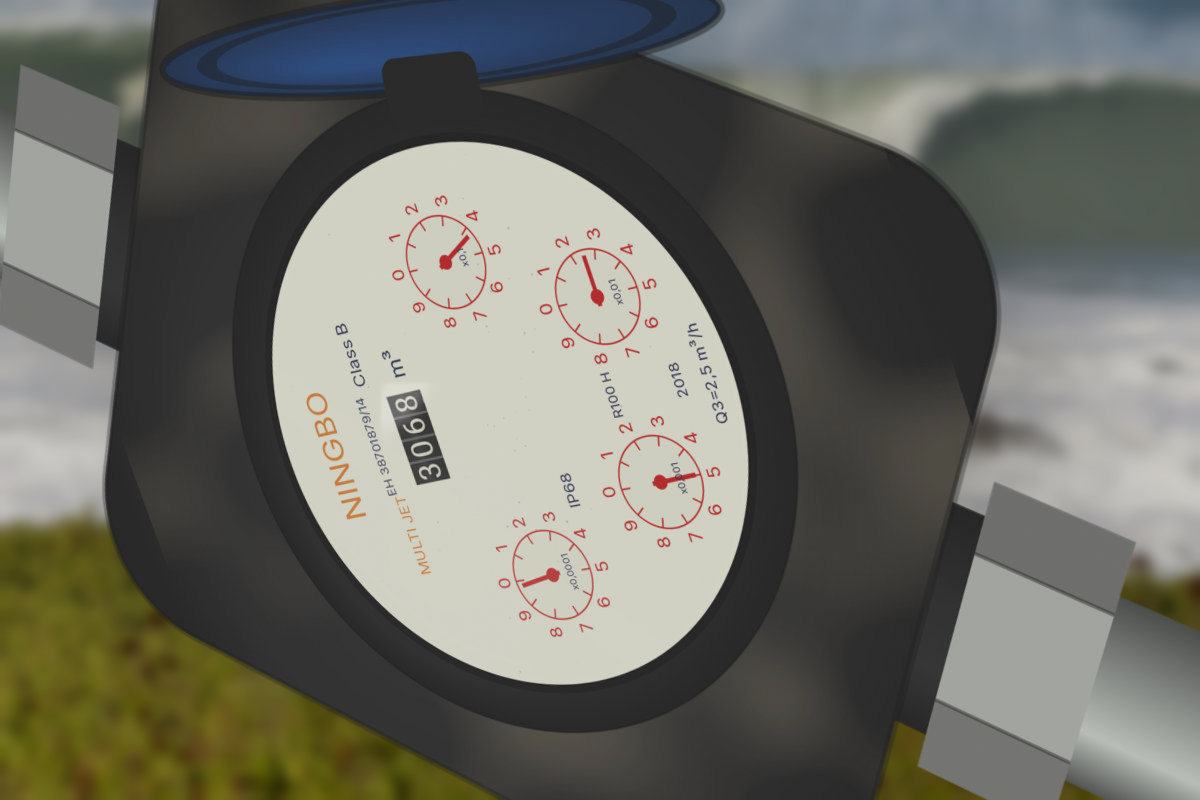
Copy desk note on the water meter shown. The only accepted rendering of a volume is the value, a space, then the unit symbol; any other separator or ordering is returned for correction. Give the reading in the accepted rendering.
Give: 3068.4249 m³
